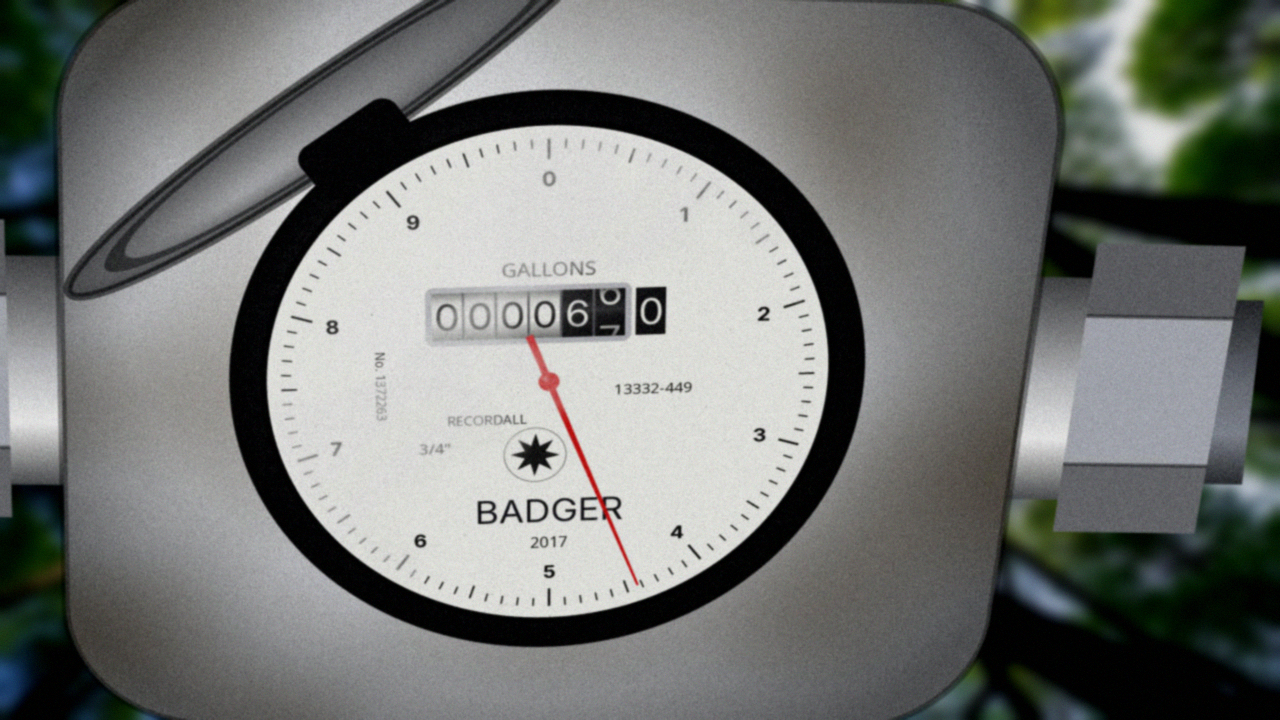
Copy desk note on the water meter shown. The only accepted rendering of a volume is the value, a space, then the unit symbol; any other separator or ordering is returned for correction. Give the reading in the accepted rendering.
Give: 664.4 gal
